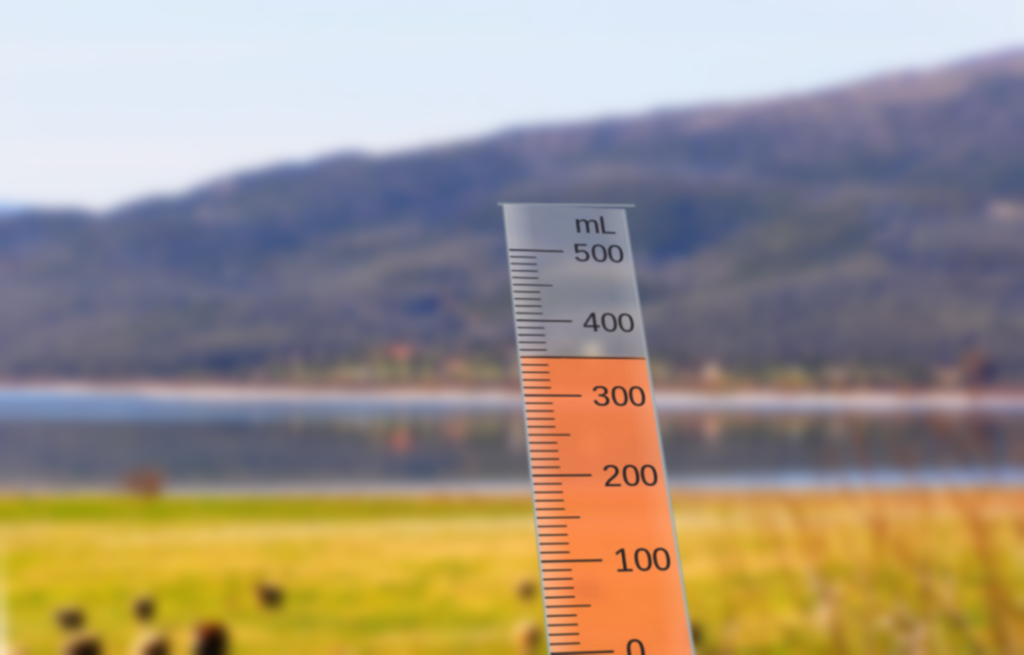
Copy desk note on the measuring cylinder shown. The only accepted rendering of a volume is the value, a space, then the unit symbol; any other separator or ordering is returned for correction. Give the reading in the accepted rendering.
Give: 350 mL
